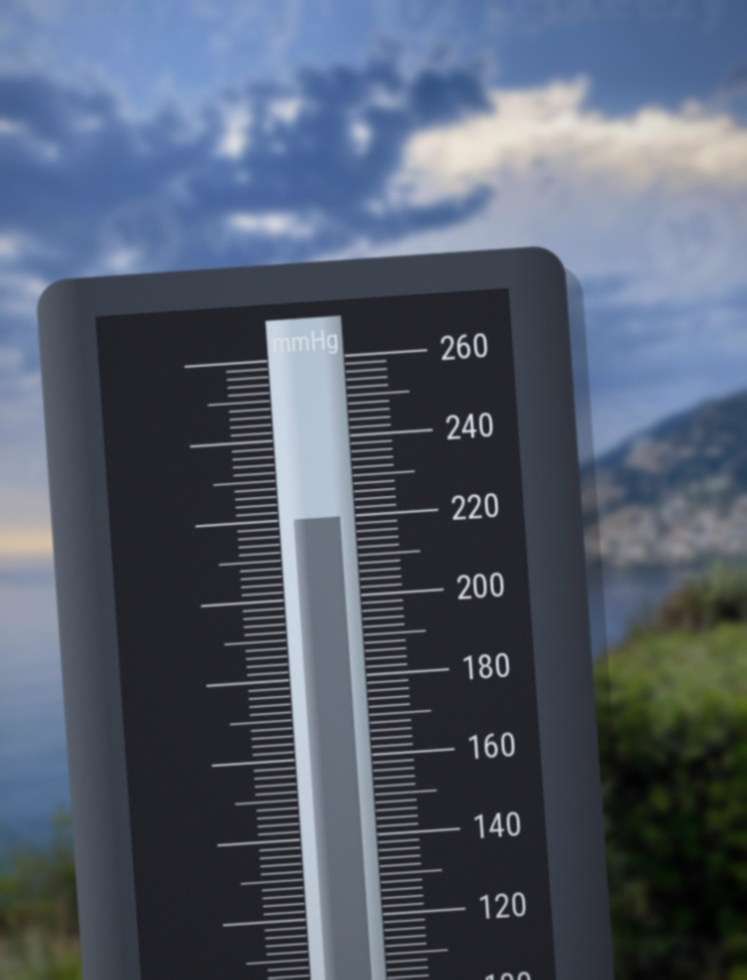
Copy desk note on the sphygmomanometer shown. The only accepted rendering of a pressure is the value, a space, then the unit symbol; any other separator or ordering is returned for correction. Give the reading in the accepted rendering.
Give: 220 mmHg
